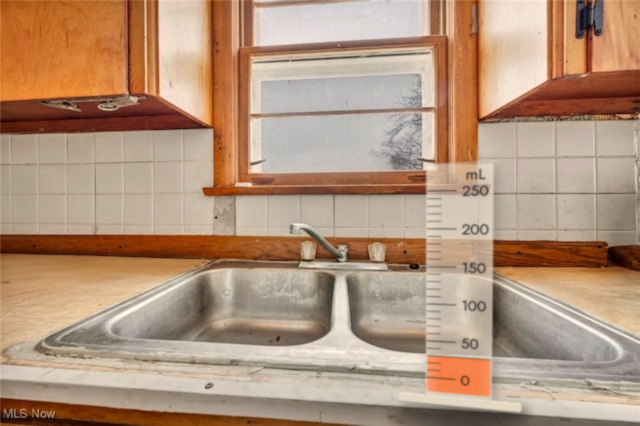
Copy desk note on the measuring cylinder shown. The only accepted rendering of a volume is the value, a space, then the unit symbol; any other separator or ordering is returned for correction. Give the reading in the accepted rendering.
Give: 30 mL
